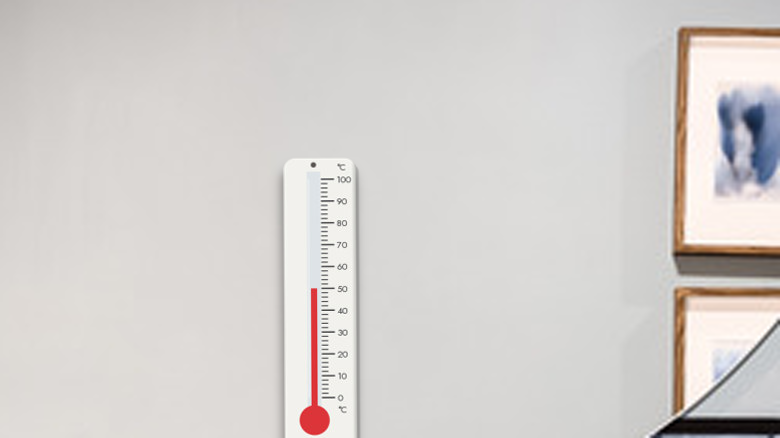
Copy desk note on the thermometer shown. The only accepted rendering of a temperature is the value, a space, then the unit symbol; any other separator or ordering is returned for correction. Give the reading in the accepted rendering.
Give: 50 °C
